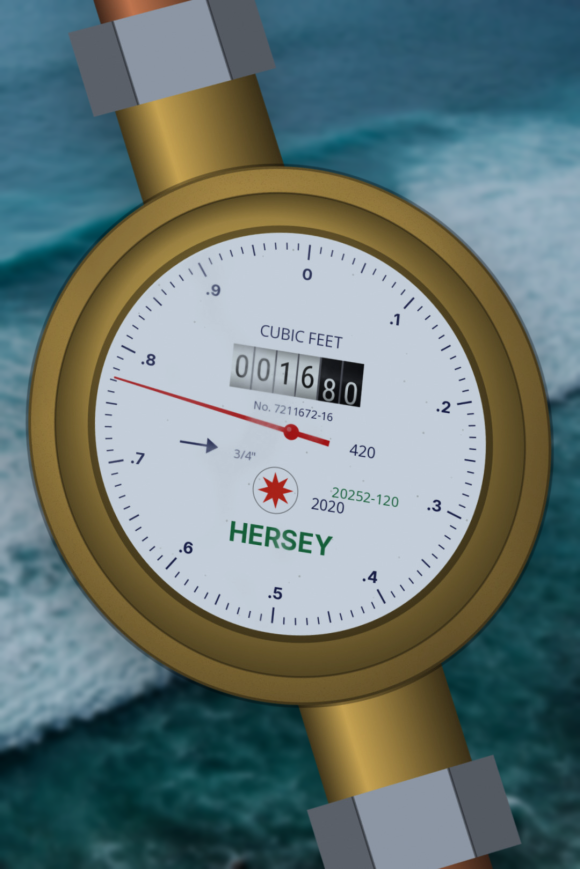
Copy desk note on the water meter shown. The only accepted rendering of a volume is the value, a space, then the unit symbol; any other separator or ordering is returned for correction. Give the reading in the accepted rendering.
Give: 1679.77 ft³
